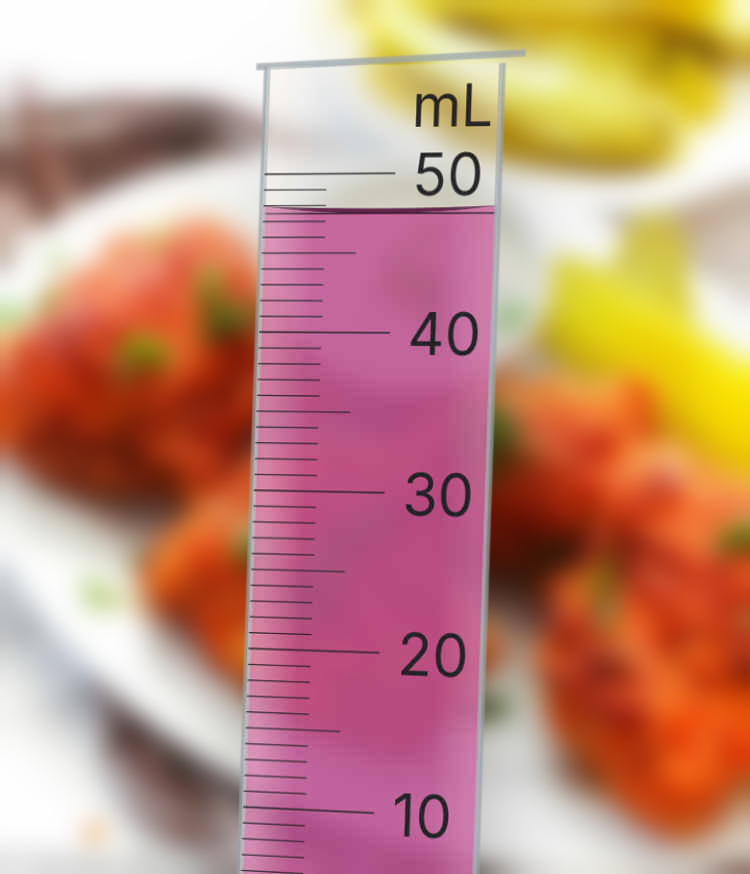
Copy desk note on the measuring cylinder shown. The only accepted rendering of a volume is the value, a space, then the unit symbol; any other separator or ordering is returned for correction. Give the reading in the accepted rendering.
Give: 47.5 mL
